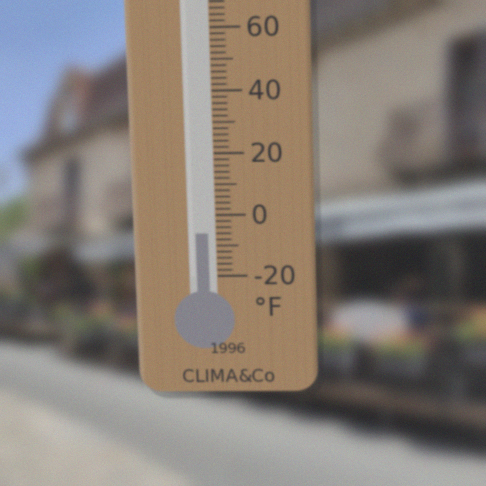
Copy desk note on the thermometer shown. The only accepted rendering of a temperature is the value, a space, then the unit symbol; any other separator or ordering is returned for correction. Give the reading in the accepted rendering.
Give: -6 °F
